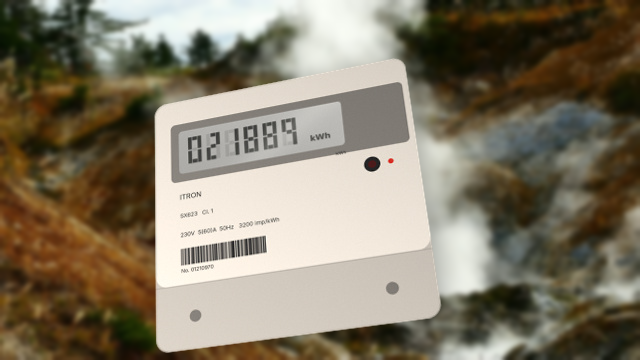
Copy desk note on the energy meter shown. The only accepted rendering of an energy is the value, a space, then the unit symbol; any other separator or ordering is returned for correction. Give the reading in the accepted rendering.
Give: 21889 kWh
